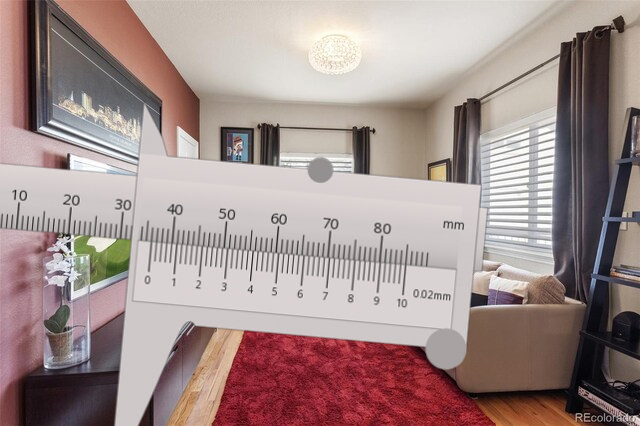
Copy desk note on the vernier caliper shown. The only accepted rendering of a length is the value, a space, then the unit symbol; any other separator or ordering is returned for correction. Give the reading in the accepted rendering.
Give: 36.0 mm
